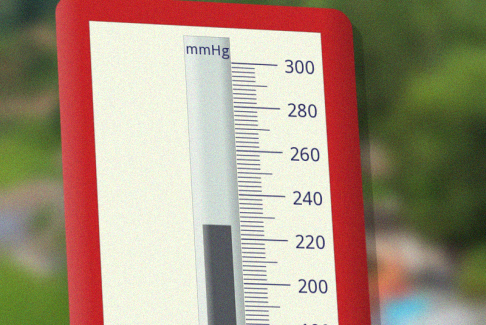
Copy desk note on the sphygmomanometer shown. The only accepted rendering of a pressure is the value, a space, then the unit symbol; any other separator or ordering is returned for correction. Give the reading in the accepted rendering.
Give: 226 mmHg
